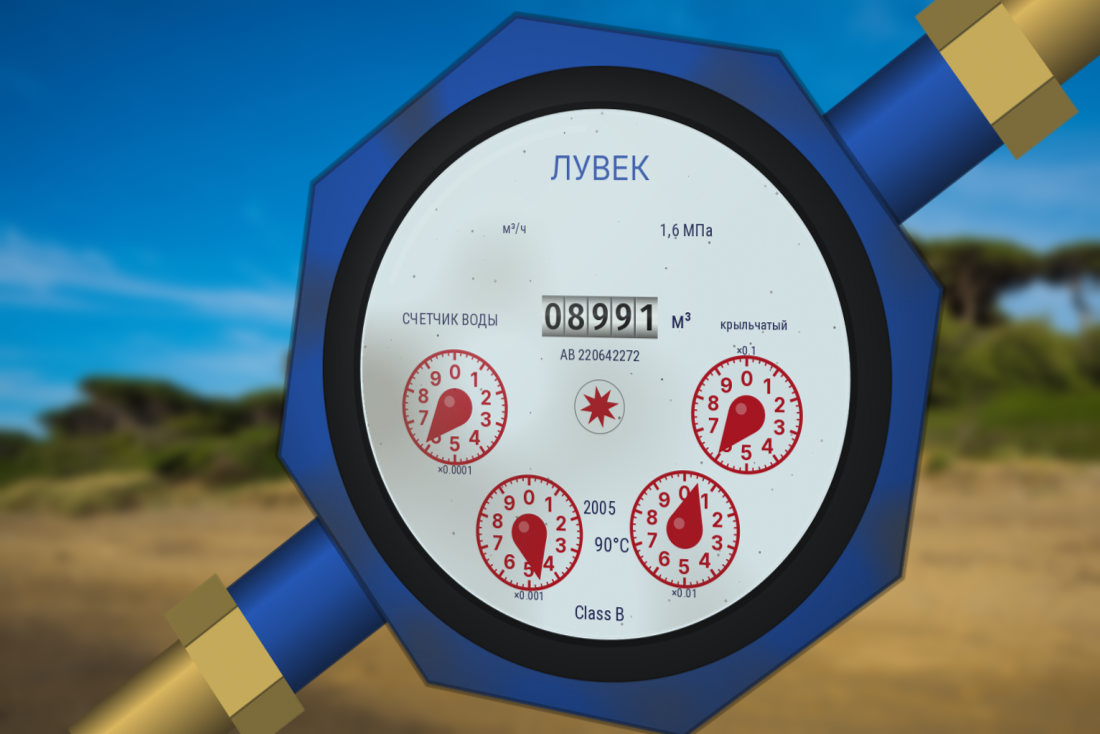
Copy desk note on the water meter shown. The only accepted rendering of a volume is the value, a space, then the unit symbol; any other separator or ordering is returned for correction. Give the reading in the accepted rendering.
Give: 8991.6046 m³
